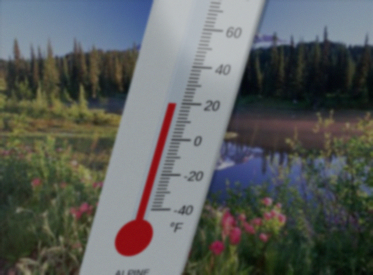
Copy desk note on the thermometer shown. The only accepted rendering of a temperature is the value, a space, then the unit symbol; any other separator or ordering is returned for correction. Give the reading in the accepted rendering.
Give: 20 °F
